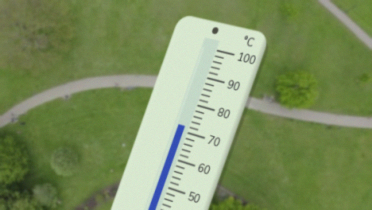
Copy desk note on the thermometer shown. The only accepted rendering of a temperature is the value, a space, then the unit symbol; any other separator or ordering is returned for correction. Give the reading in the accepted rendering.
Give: 72 °C
